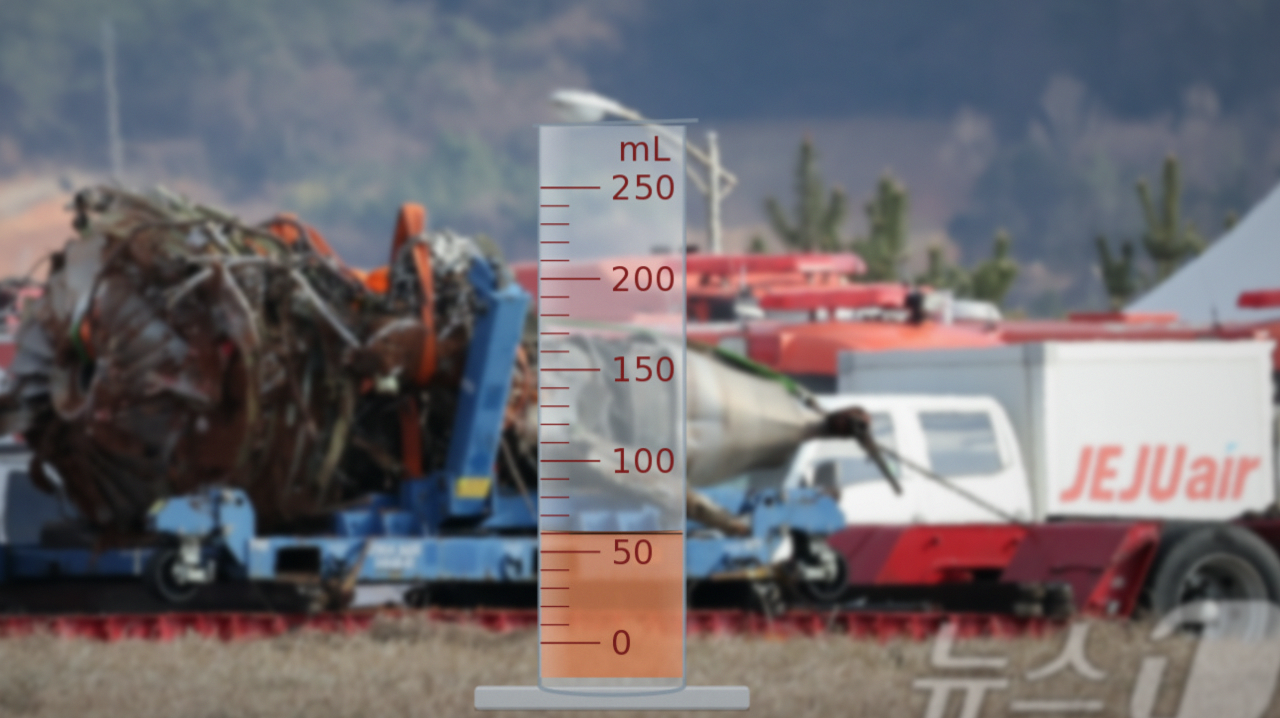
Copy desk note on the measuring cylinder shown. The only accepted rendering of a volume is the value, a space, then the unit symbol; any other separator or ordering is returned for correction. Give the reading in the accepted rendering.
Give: 60 mL
